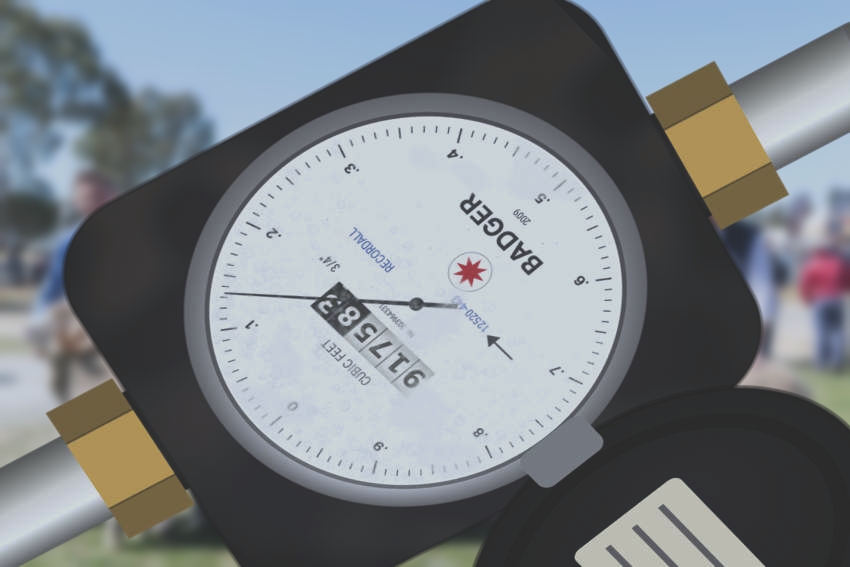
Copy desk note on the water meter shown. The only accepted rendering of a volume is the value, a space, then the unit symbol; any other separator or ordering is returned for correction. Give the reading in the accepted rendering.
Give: 917583.13 ft³
